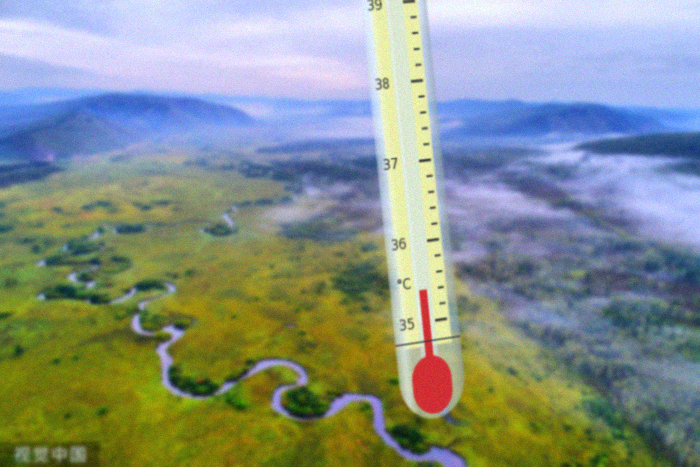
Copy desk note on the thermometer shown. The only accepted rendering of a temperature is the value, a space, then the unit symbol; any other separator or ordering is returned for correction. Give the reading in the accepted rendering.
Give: 35.4 °C
